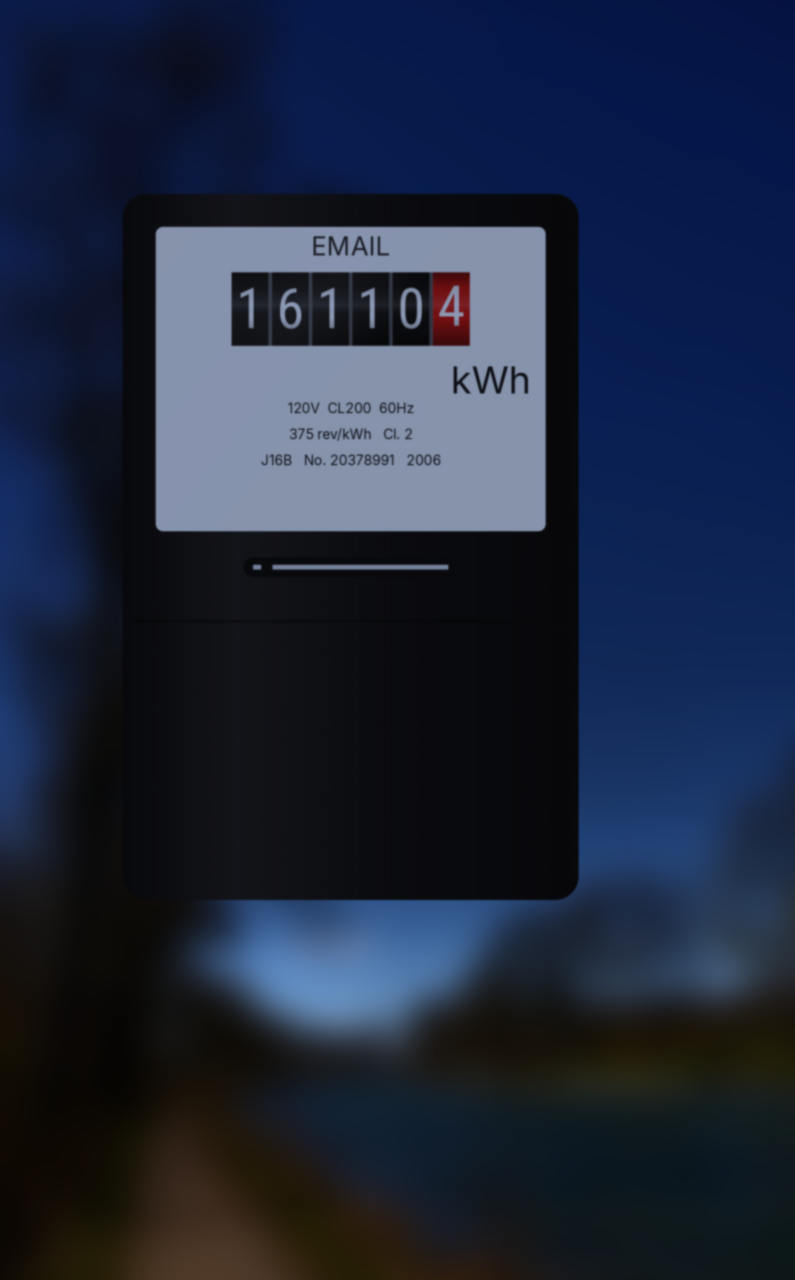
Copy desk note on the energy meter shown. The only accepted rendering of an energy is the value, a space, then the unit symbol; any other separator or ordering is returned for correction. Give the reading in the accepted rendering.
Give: 16110.4 kWh
